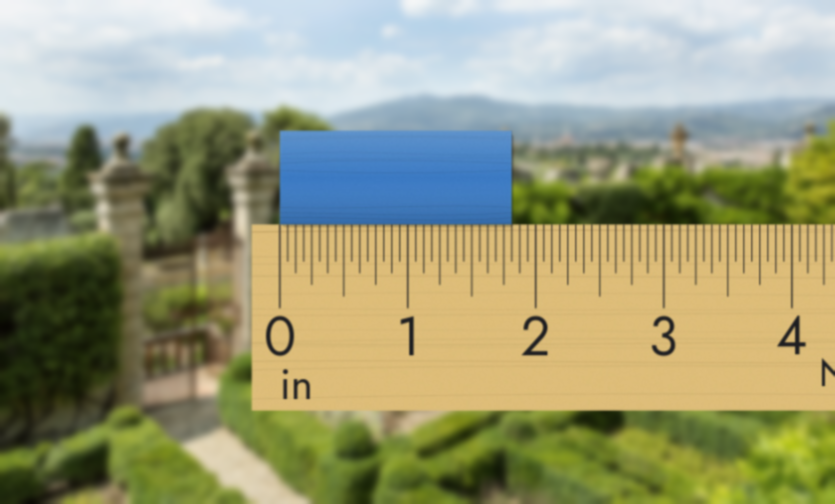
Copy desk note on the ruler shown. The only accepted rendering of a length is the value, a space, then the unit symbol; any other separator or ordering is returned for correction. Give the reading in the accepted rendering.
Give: 1.8125 in
